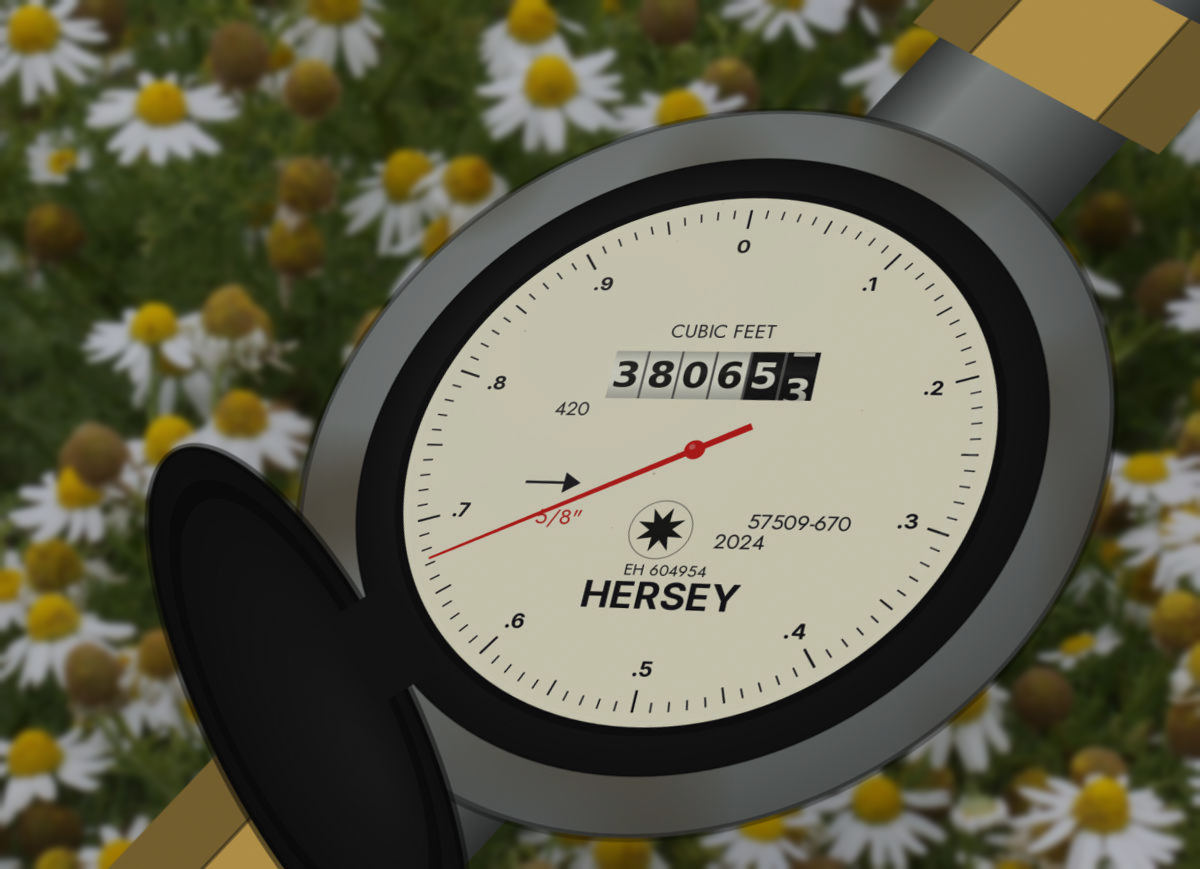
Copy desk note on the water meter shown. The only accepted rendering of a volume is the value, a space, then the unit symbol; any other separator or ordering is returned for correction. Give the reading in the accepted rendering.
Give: 380652.67 ft³
